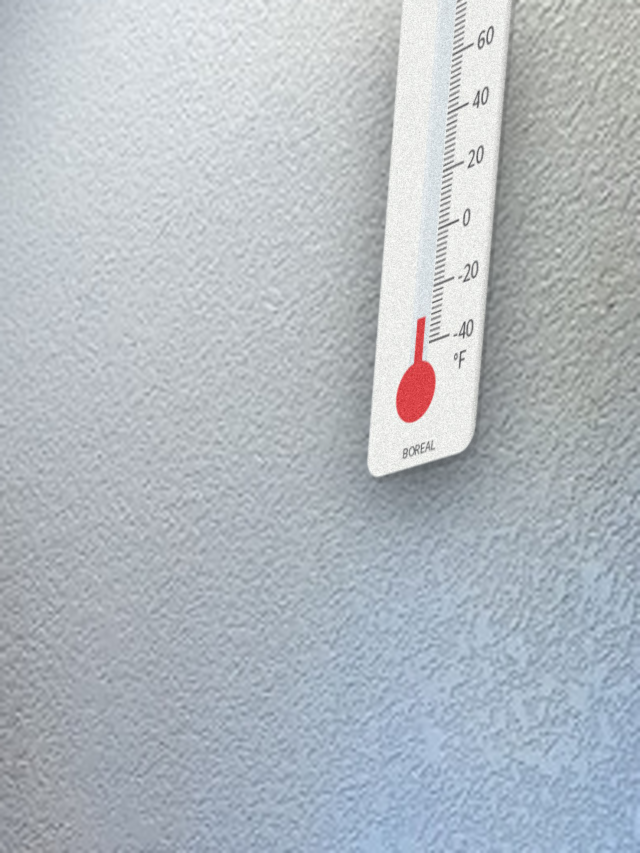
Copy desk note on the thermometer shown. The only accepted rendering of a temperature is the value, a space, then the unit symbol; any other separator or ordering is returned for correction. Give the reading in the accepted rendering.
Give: -30 °F
